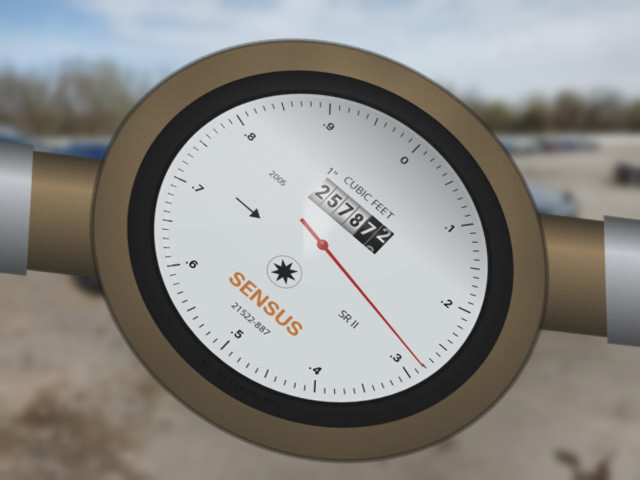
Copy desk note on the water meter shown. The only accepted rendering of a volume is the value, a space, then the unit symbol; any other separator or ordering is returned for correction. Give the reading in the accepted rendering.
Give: 257872.28 ft³
